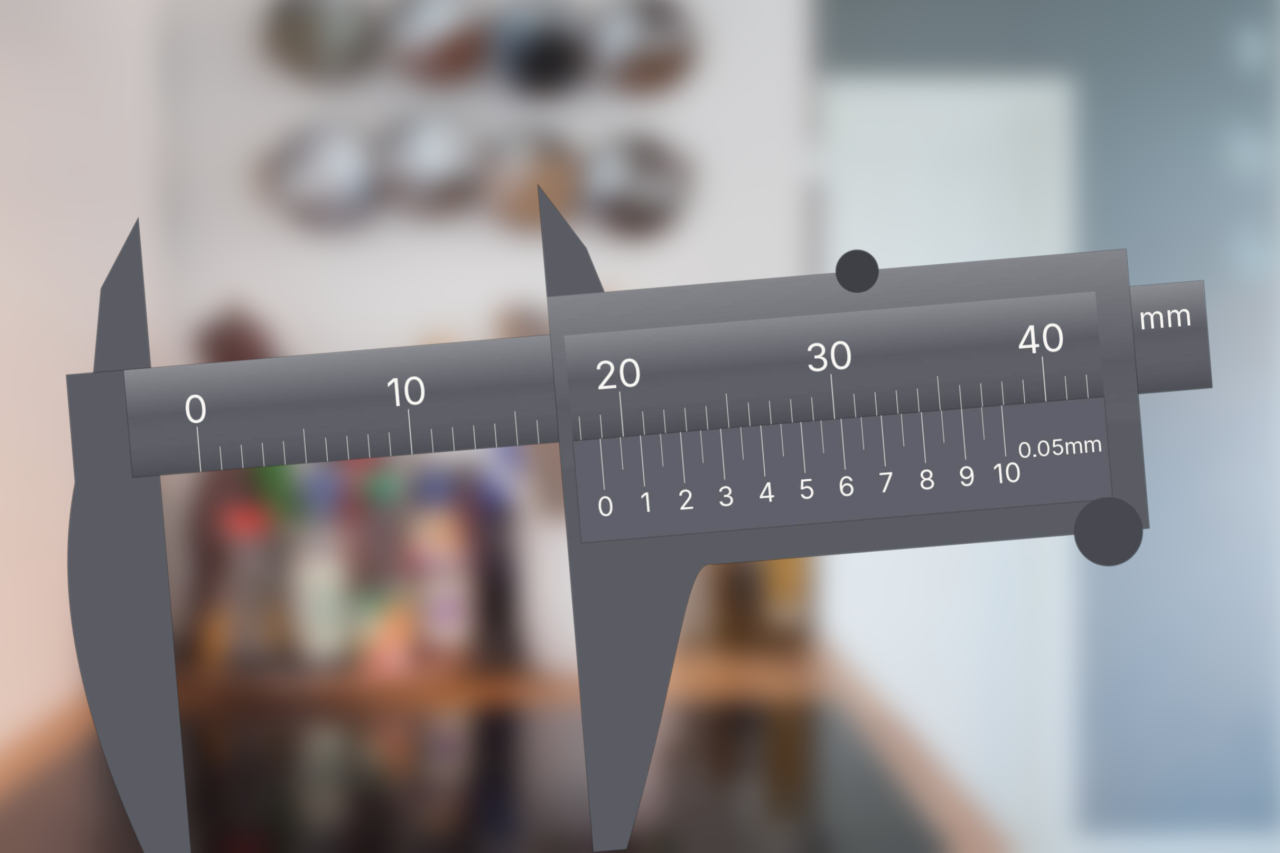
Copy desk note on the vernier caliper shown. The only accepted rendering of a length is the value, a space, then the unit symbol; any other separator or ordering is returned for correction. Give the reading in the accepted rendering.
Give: 18.9 mm
